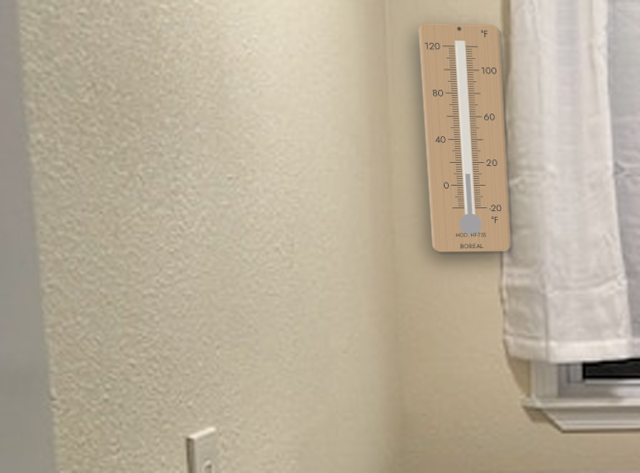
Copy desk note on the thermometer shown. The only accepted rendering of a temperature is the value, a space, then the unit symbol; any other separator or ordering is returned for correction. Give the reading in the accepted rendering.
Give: 10 °F
